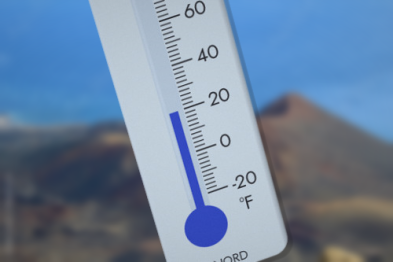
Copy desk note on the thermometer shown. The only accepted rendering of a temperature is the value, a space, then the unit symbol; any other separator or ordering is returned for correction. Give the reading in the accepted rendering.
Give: 20 °F
